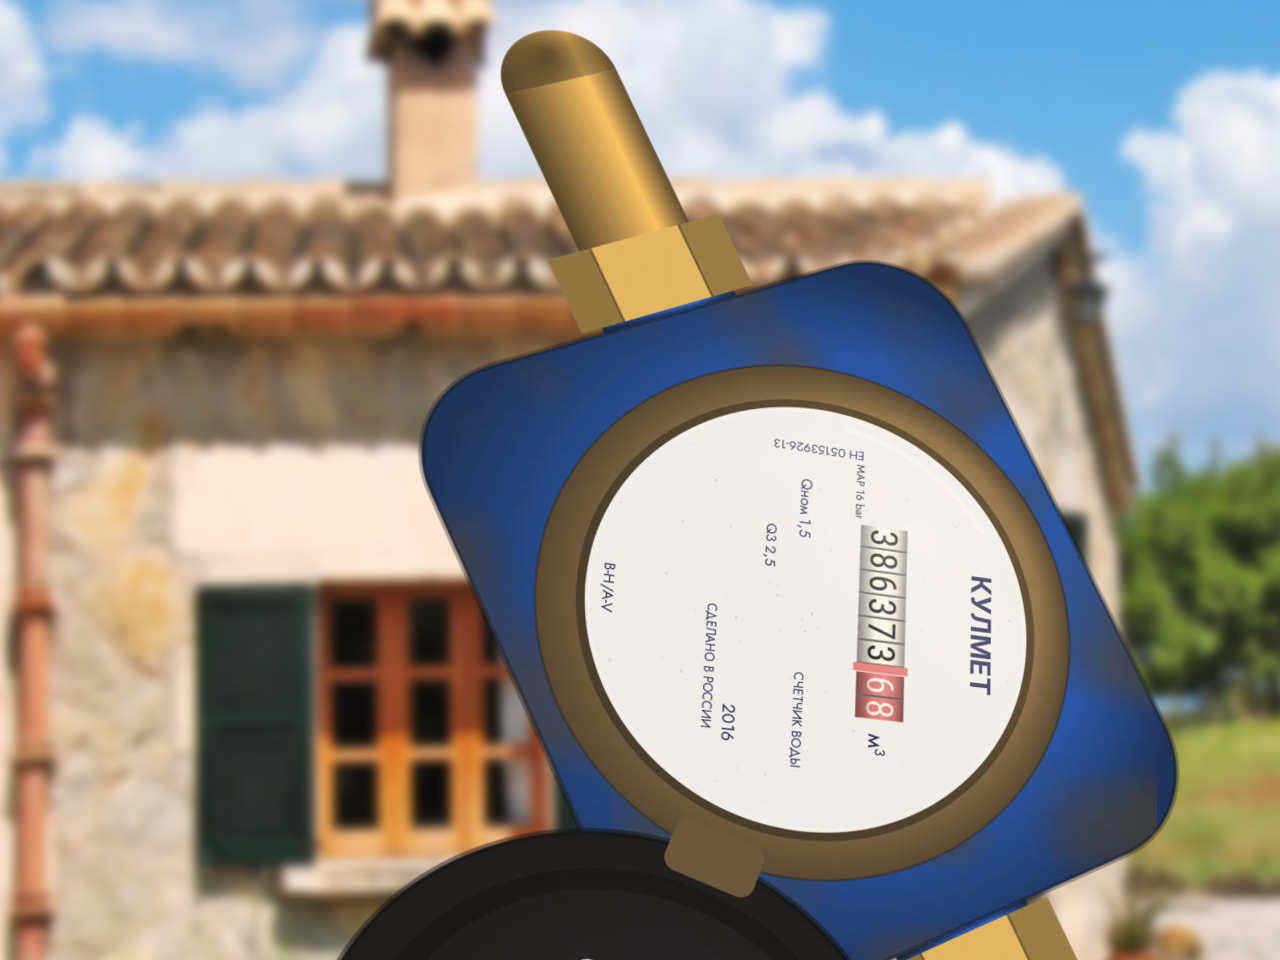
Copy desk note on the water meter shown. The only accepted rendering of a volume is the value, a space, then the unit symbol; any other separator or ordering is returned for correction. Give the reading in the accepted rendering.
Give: 386373.68 m³
